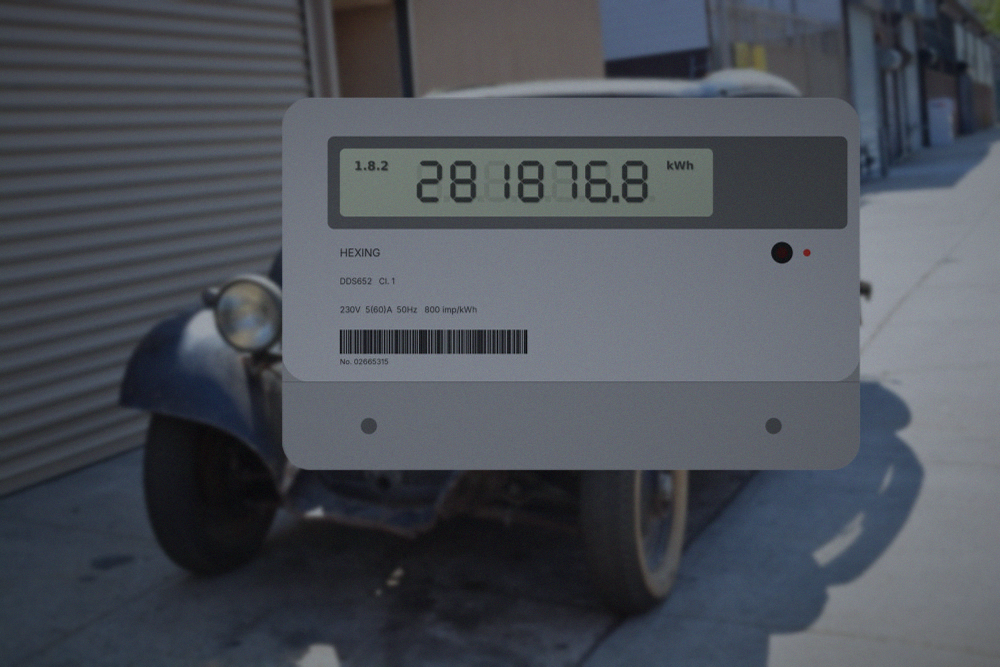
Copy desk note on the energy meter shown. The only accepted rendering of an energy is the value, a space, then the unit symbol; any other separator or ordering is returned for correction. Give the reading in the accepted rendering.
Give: 281876.8 kWh
